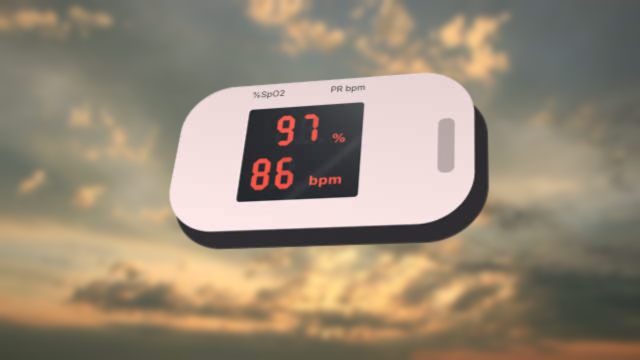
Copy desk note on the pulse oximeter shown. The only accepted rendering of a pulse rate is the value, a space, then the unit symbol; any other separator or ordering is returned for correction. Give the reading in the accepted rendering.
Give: 86 bpm
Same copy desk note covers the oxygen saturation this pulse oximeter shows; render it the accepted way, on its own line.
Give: 97 %
